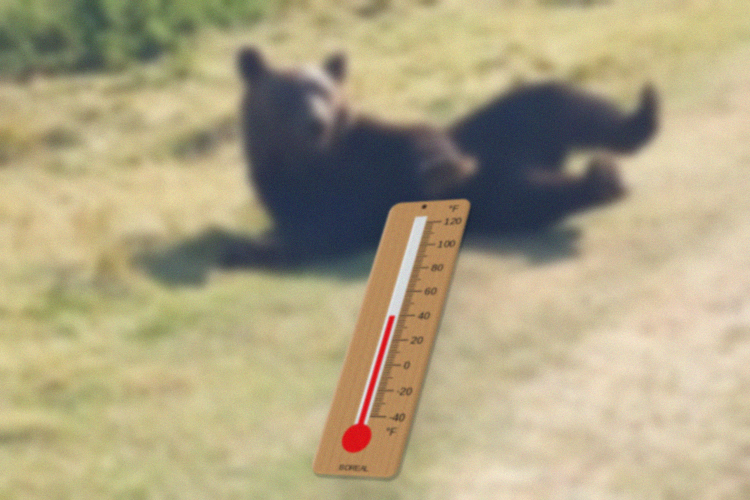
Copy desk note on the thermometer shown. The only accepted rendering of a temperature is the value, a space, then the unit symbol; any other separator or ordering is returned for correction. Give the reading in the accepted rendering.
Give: 40 °F
